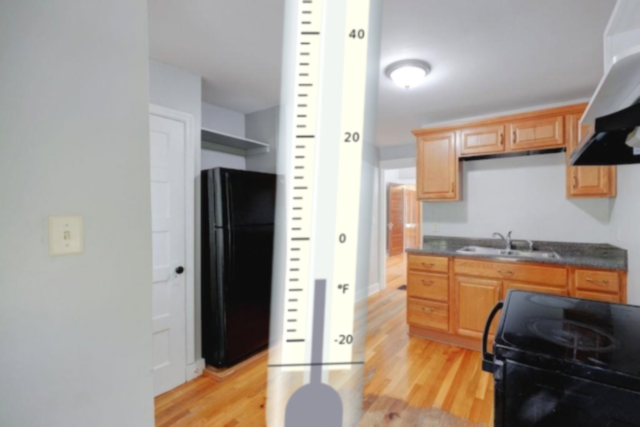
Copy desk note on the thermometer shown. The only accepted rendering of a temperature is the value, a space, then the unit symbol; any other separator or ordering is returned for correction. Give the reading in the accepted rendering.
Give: -8 °F
